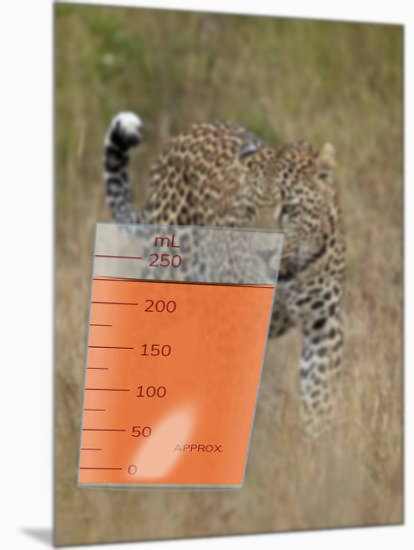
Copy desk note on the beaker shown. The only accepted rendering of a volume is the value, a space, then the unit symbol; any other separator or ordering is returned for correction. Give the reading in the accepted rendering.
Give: 225 mL
